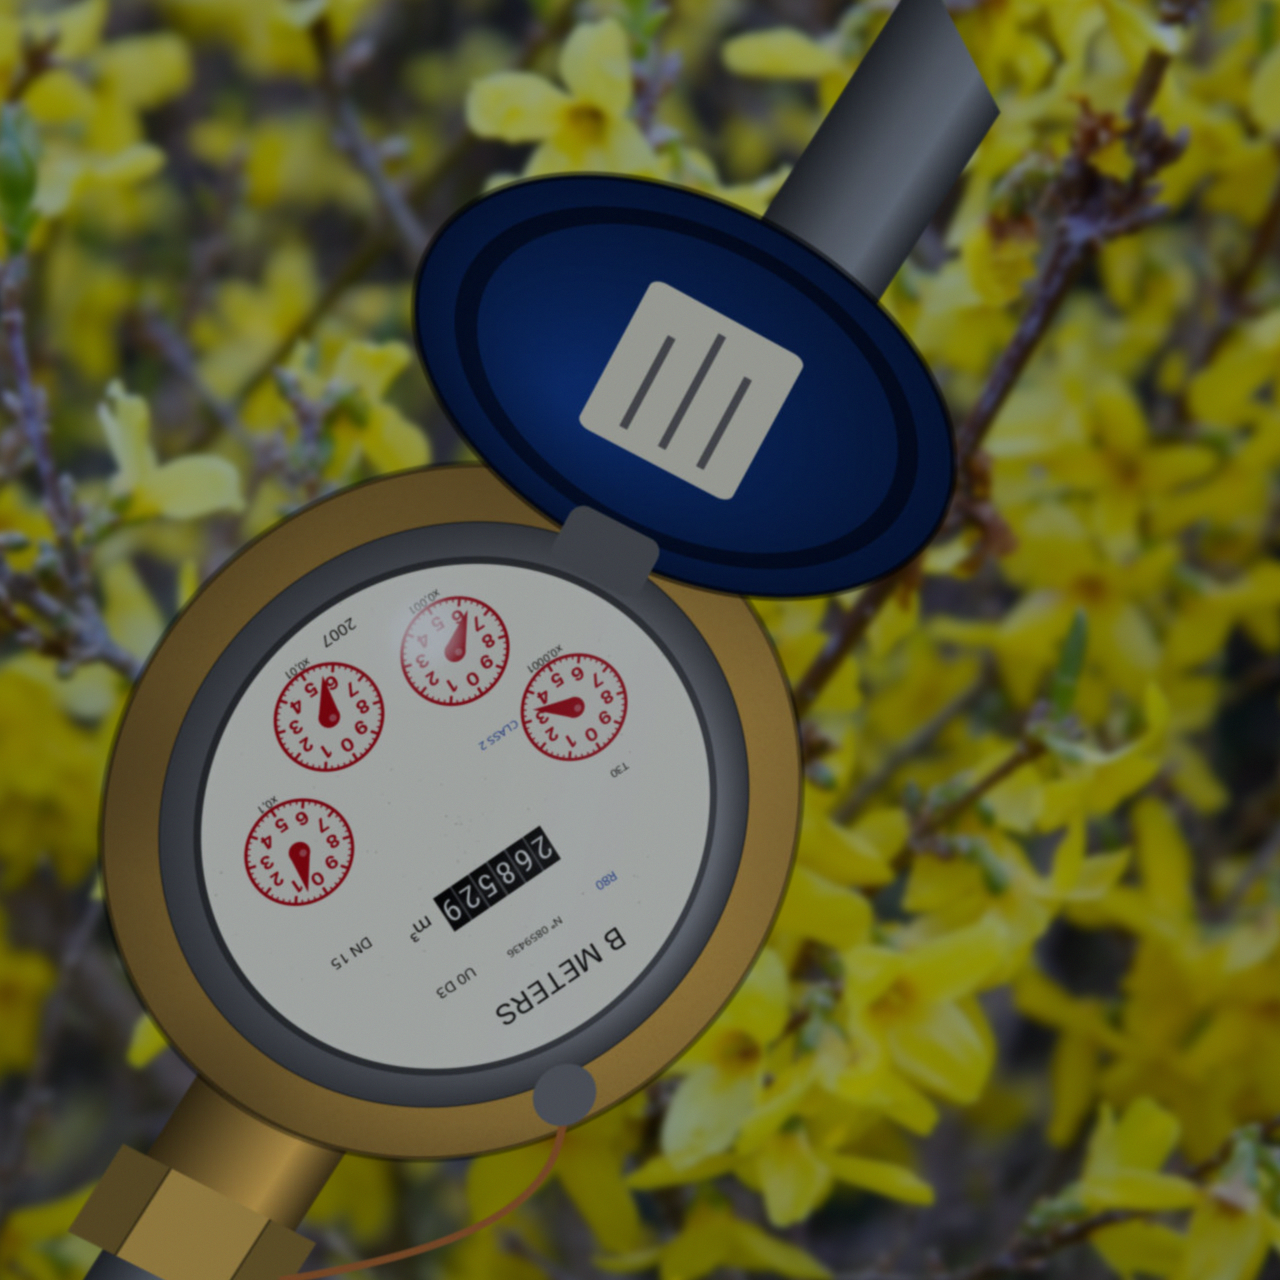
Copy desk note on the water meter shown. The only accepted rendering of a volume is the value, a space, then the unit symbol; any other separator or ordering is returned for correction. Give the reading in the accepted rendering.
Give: 268529.0563 m³
